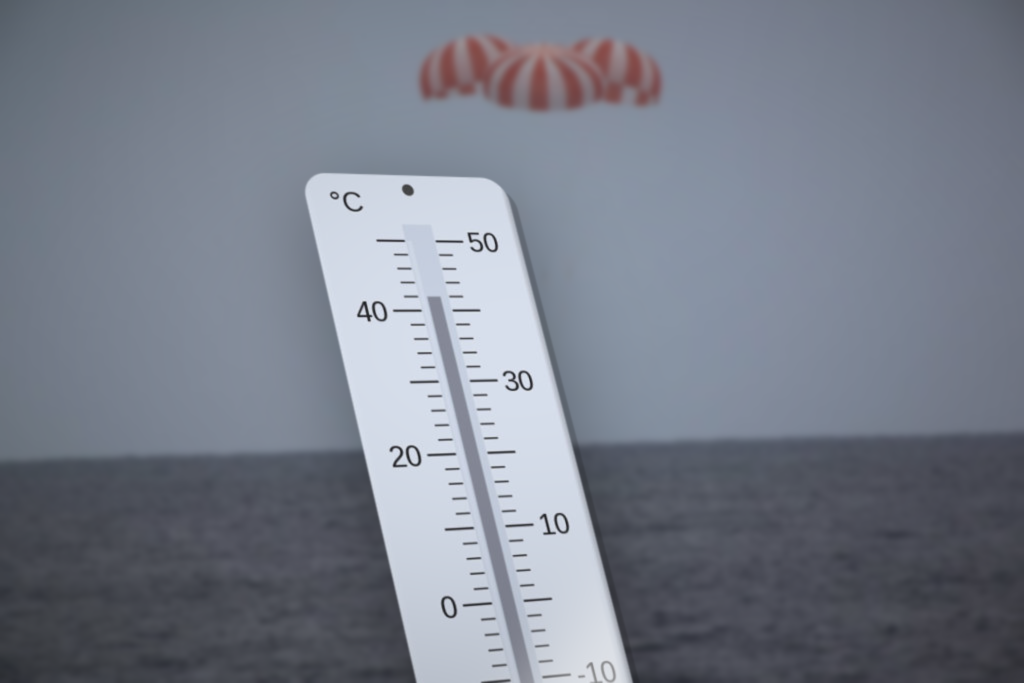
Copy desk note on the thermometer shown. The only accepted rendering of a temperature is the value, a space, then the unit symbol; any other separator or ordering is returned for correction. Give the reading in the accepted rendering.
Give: 42 °C
